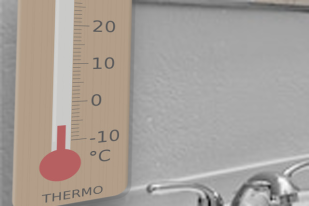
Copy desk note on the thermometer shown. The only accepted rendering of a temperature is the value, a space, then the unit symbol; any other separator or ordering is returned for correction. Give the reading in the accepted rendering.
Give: -6 °C
